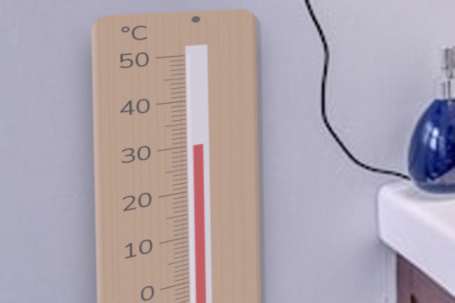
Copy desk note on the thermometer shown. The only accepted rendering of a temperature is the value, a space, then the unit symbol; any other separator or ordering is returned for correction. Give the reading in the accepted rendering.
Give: 30 °C
